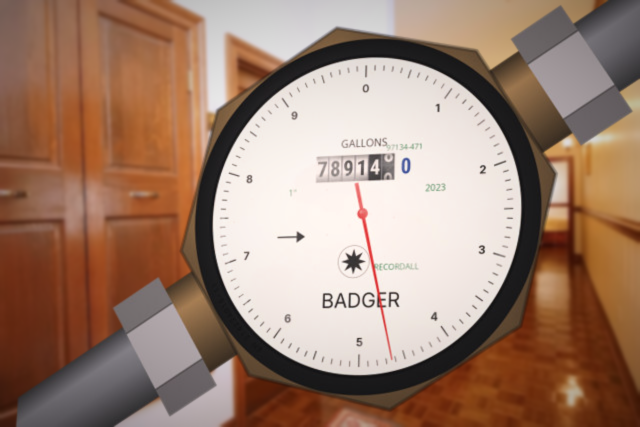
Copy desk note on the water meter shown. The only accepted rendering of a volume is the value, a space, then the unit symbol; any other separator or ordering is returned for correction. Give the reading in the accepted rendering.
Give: 7891484.6 gal
